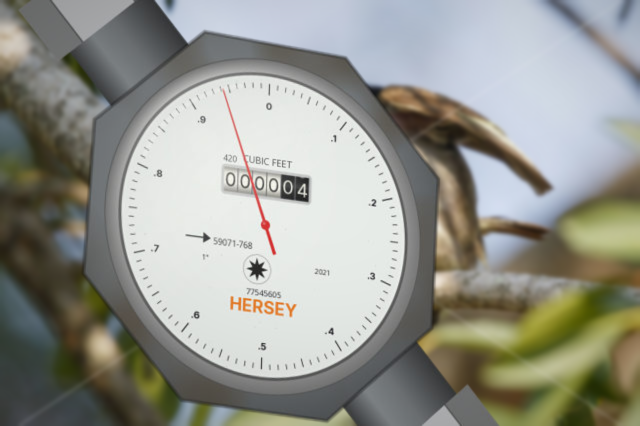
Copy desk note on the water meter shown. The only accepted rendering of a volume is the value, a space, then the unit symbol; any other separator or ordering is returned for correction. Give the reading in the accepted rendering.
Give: 3.94 ft³
